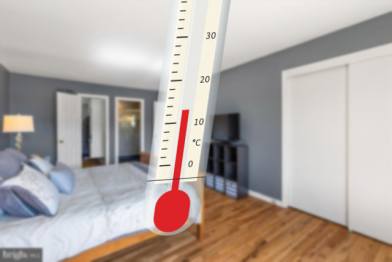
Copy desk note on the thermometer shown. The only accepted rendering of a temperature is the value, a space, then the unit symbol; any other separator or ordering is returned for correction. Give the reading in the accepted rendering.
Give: 13 °C
